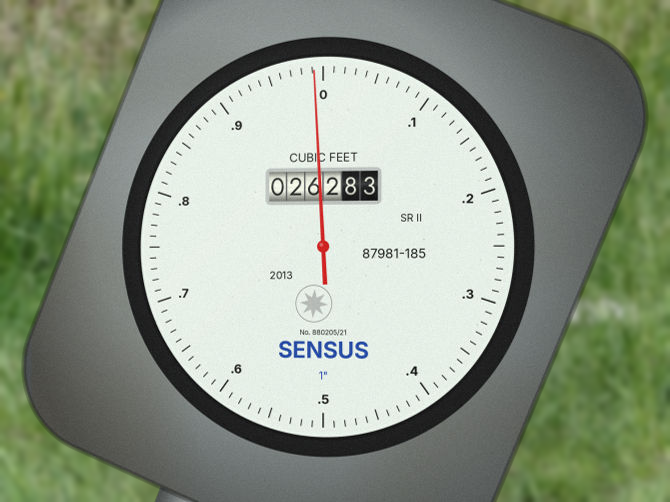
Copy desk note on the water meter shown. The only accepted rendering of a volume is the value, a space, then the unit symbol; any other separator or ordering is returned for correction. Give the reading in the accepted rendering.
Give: 26282.99 ft³
